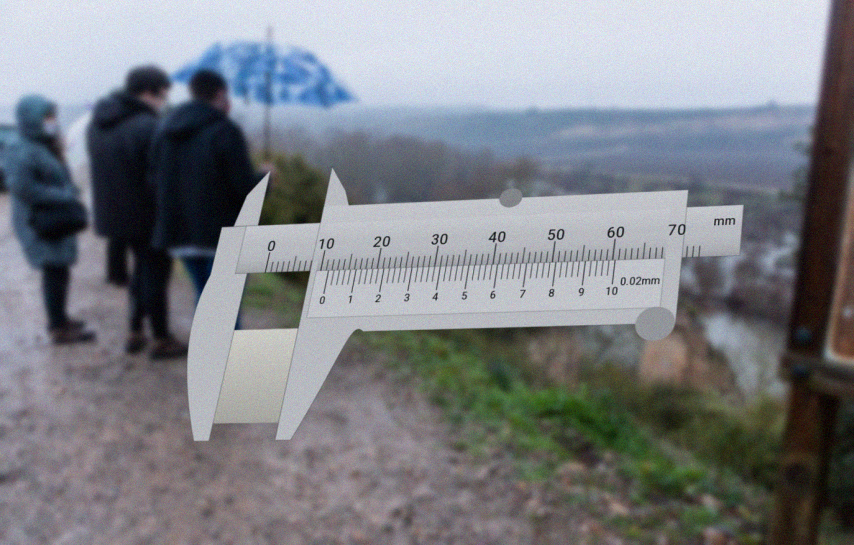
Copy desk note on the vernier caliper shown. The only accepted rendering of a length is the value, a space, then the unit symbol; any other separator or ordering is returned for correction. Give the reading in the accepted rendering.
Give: 11.4 mm
